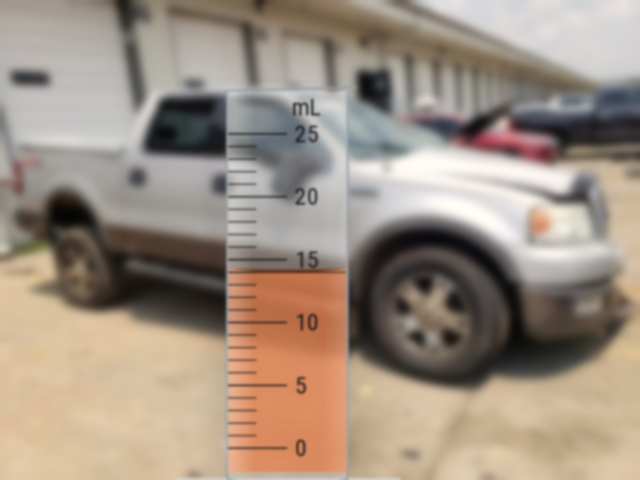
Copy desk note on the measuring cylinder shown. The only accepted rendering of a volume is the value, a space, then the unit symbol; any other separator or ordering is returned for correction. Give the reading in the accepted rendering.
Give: 14 mL
